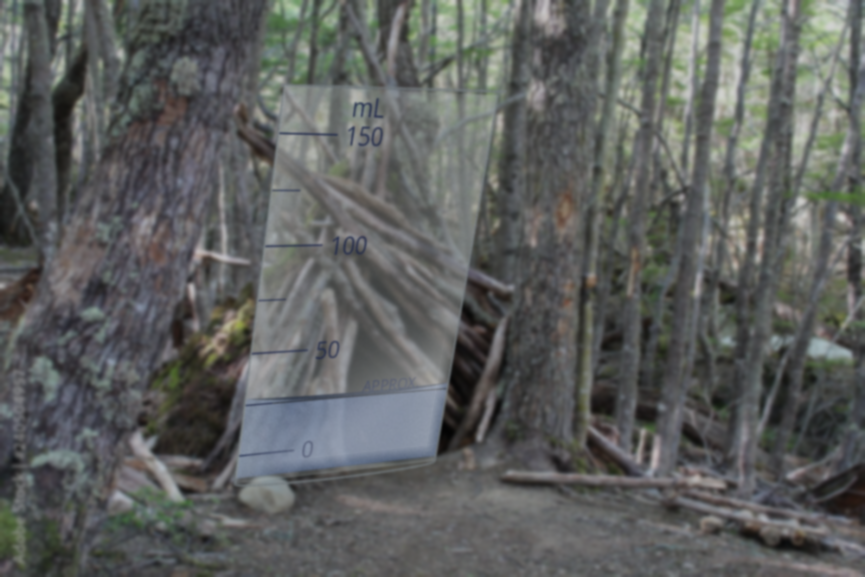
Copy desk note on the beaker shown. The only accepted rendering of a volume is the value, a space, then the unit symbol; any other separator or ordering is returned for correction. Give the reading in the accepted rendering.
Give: 25 mL
